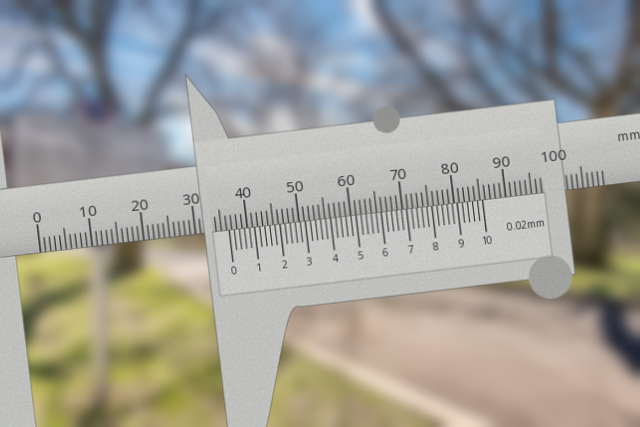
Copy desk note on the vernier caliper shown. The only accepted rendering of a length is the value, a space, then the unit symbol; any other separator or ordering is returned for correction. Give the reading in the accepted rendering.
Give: 36.5 mm
